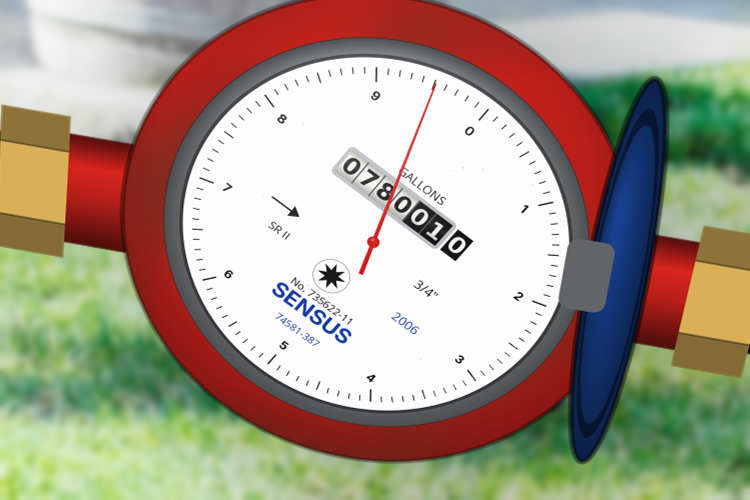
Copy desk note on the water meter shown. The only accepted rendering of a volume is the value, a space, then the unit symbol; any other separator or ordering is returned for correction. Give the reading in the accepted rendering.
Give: 780009.5 gal
